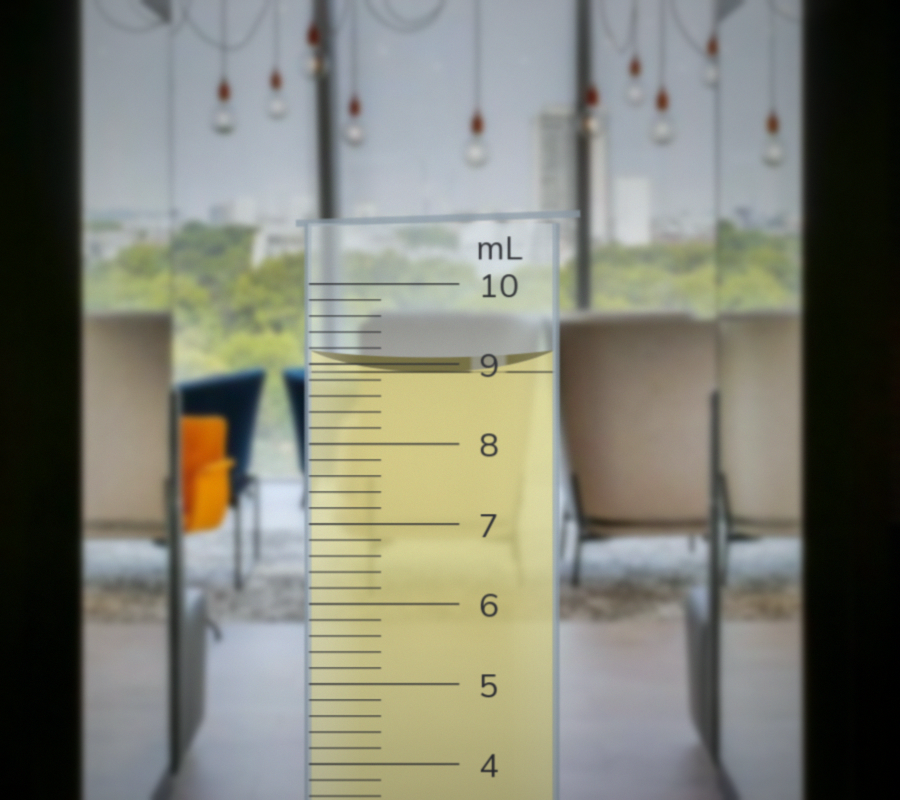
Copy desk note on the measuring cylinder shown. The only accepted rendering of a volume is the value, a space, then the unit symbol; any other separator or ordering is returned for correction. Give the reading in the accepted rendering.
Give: 8.9 mL
